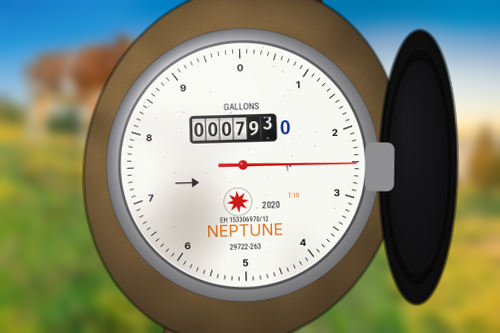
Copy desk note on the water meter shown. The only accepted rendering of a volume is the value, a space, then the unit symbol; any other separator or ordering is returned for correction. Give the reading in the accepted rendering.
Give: 7932.5 gal
